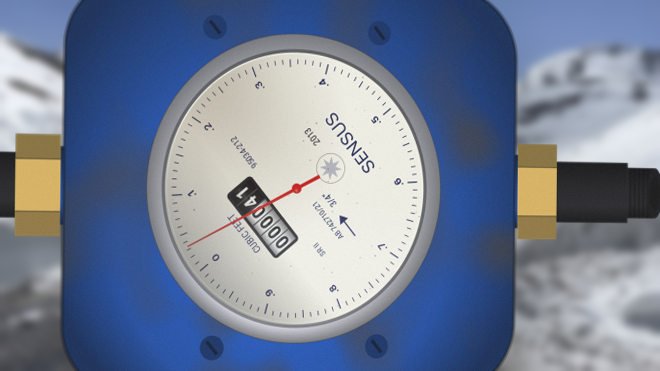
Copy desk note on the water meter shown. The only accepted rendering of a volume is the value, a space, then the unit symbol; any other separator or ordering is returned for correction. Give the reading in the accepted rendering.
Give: 41.03 ft³
